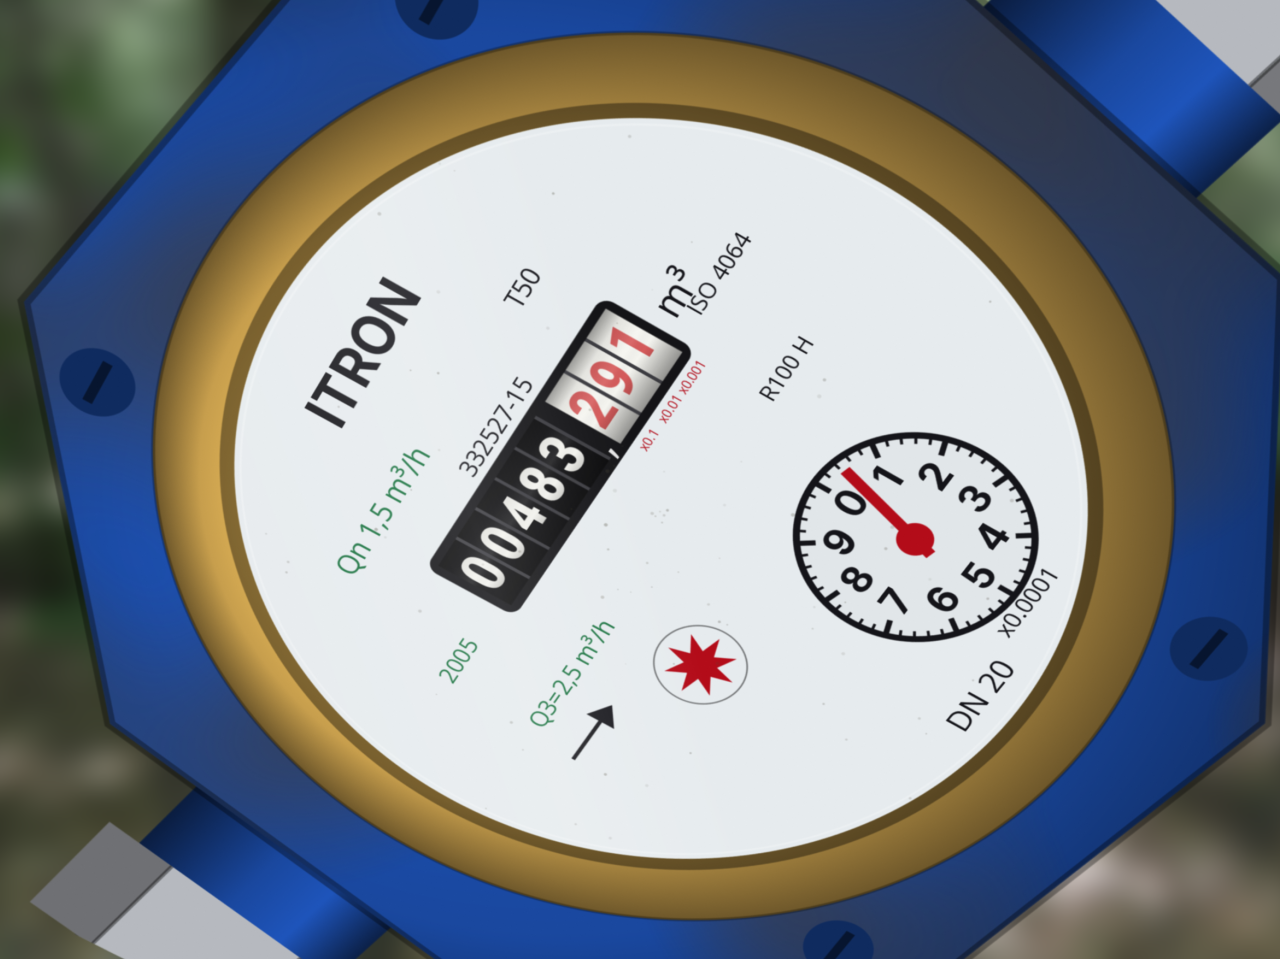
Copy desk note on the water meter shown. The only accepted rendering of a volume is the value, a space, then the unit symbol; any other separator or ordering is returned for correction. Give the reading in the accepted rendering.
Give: 483.2910 m³
